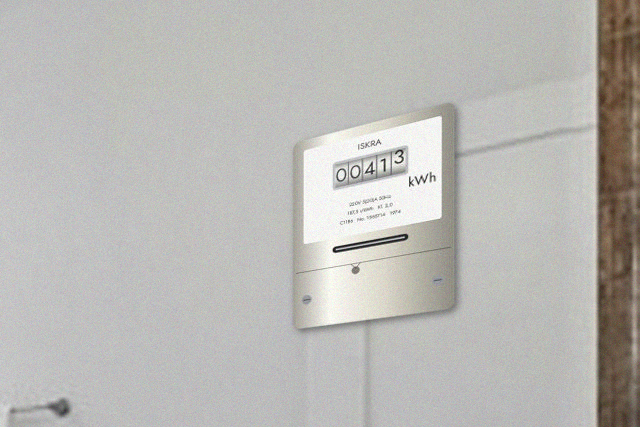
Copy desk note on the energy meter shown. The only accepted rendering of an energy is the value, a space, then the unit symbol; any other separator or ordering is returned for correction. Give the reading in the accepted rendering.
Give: 413 kWh
